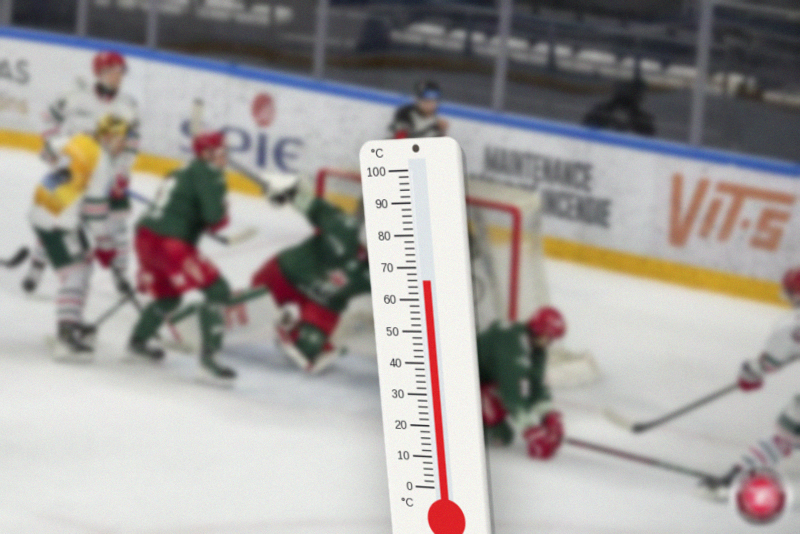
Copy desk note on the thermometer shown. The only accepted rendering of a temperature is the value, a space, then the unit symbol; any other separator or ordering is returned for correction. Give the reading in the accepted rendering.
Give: 66 °C
